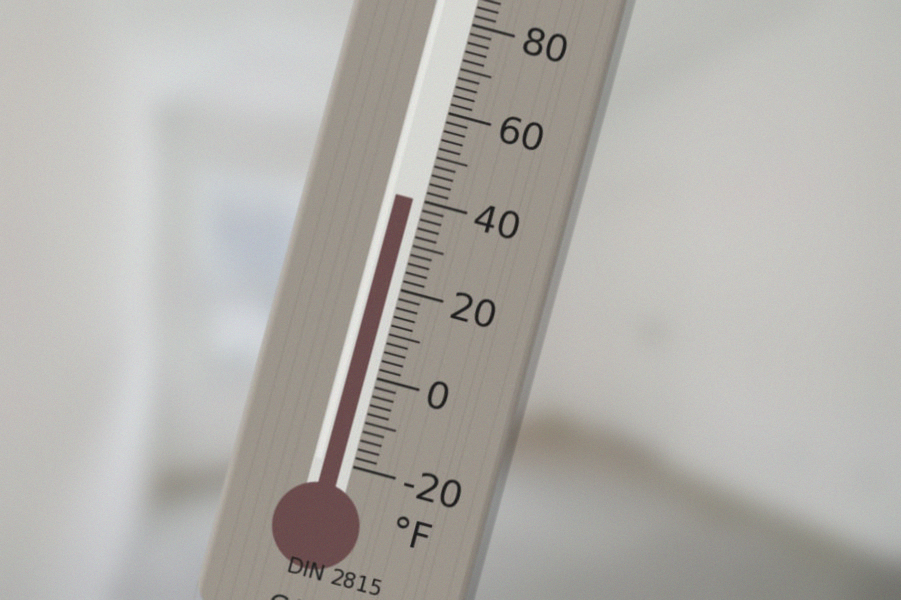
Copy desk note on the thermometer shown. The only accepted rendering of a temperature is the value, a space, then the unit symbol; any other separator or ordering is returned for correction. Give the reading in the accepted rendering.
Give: 40 °F
